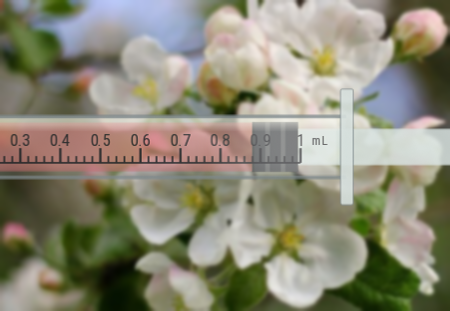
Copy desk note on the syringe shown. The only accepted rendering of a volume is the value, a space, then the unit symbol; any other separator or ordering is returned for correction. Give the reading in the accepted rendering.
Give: 0.88 mL
